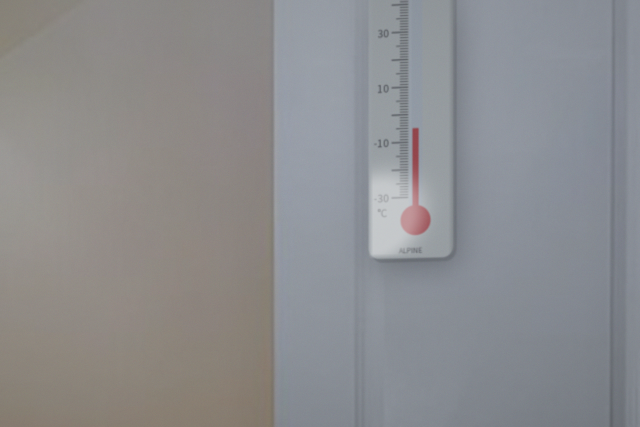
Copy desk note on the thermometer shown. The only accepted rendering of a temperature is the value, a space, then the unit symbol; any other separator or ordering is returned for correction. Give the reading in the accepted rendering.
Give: -5 °C
